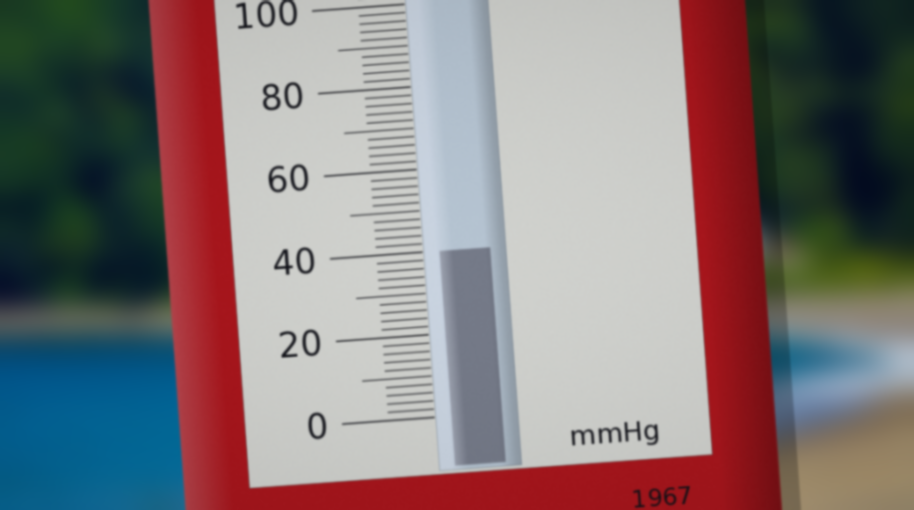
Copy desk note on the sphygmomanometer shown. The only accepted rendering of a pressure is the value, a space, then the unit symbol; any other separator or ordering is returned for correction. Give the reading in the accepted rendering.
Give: 40 mmHg
